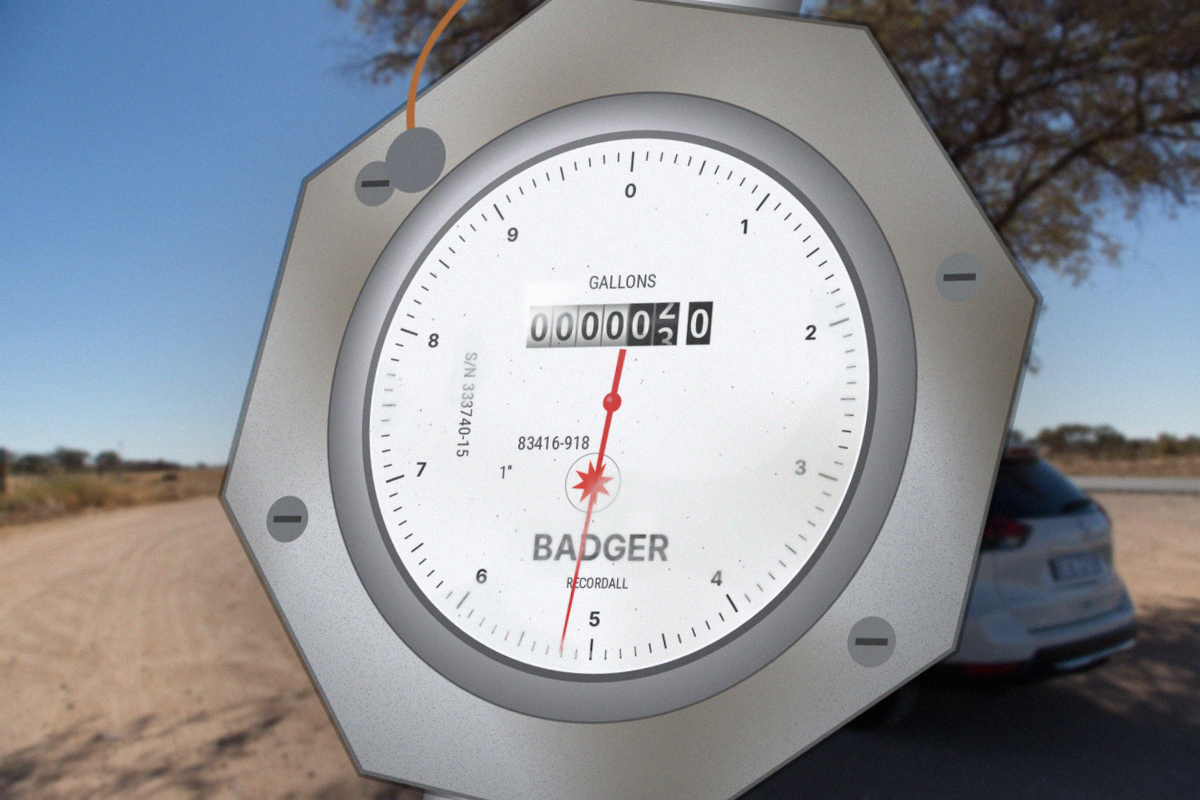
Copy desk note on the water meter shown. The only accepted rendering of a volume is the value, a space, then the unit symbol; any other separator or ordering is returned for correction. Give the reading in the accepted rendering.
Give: 25.2 gal
